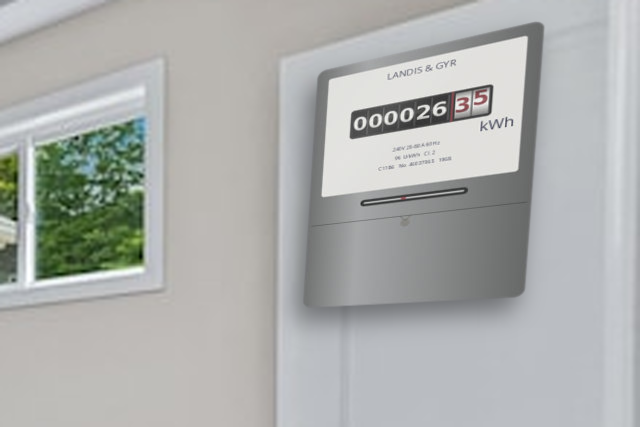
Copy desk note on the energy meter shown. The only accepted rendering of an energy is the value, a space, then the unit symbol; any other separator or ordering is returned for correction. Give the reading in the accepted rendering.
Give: 26.35 kWh
